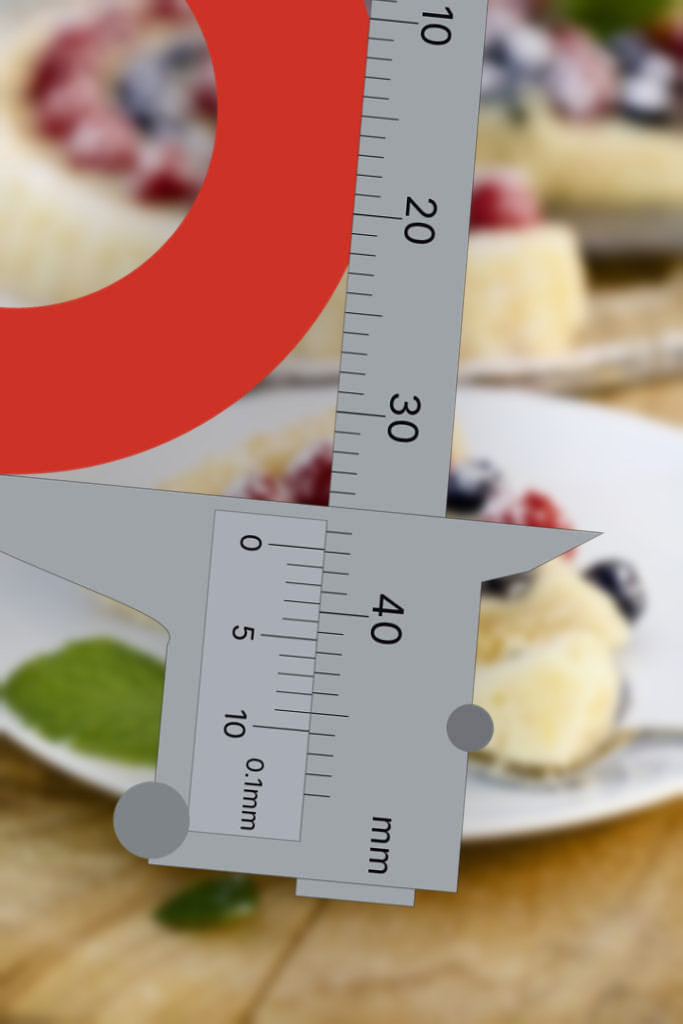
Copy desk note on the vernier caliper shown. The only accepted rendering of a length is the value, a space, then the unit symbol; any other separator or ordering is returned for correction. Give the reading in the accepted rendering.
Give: 36.9 mm
